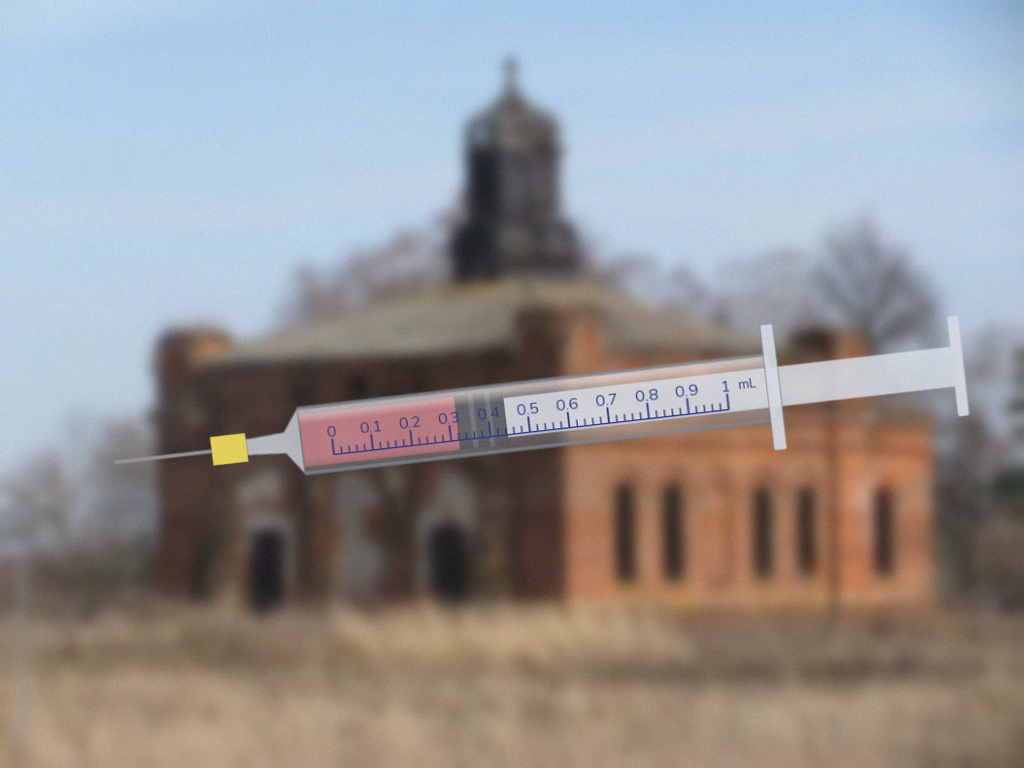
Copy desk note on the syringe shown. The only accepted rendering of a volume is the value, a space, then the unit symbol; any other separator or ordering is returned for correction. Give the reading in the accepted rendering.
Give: 0.32 mL
